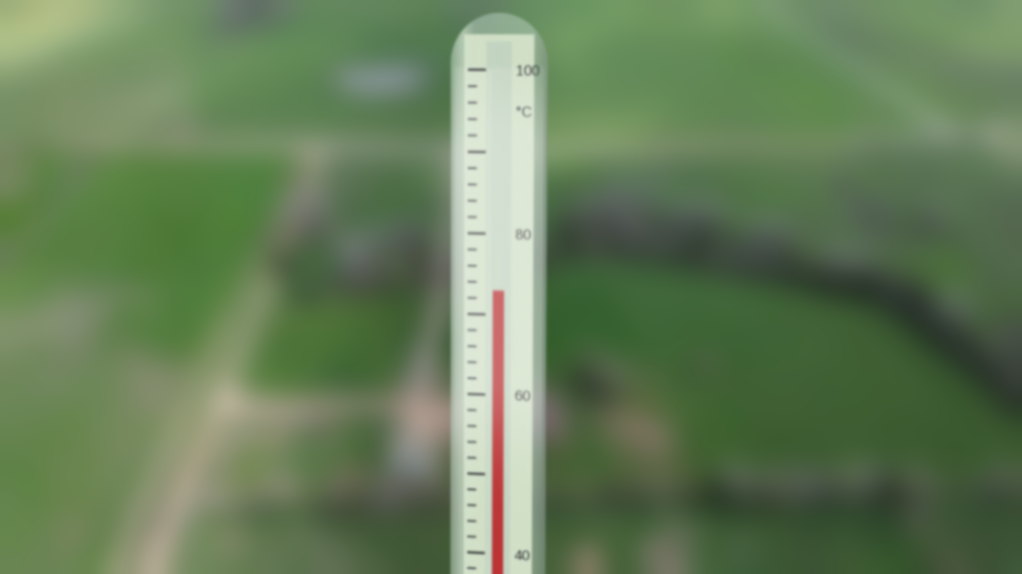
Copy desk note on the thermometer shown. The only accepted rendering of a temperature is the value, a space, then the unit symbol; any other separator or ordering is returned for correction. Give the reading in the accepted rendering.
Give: 73 °C
